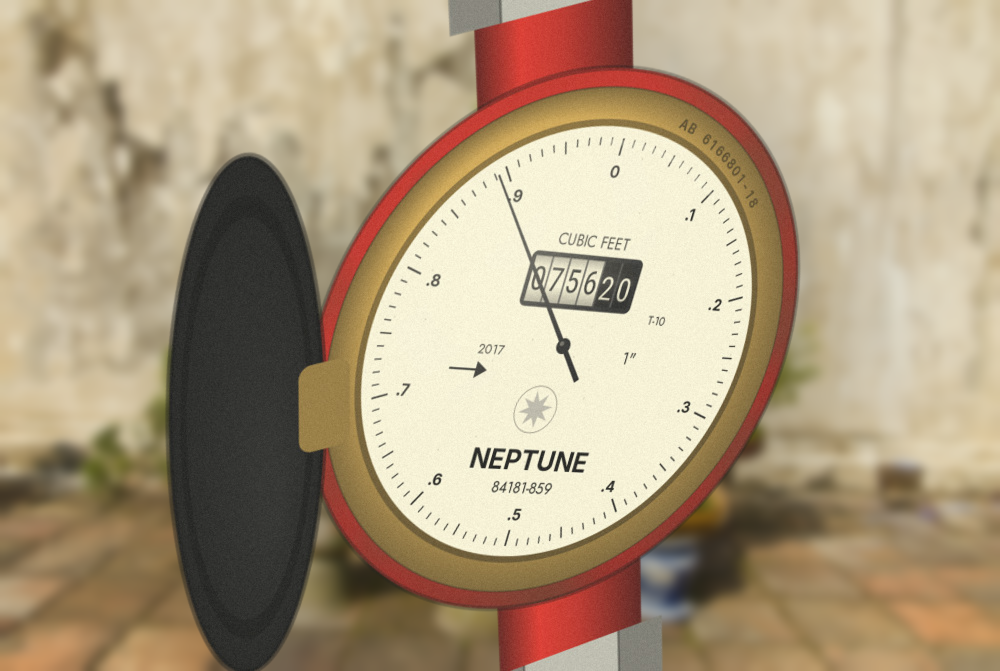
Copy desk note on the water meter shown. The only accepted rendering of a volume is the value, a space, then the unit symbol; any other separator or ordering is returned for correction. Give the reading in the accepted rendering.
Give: 75619.89 ft³
